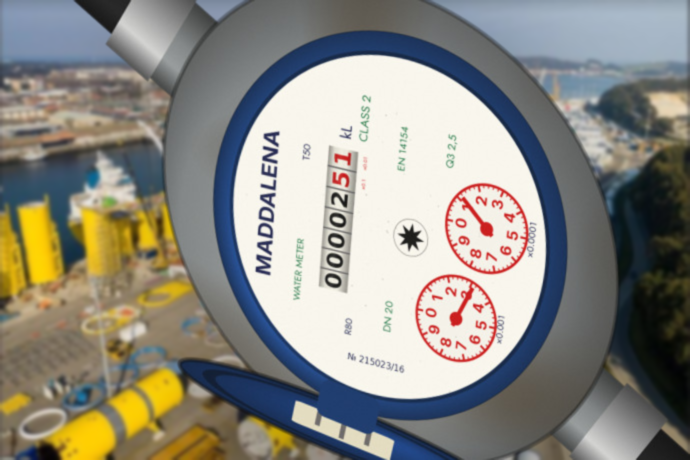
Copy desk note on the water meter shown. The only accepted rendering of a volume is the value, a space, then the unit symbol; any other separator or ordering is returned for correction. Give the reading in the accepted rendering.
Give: 2.5131 kL
